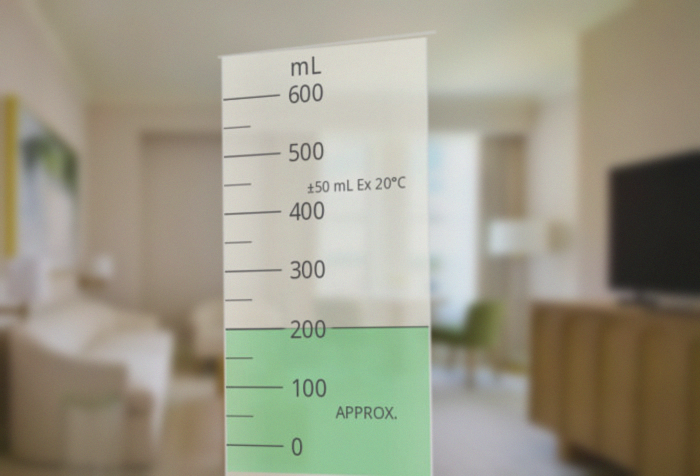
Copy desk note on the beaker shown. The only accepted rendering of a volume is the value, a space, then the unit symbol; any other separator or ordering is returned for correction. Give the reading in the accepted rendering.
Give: 200 mL
